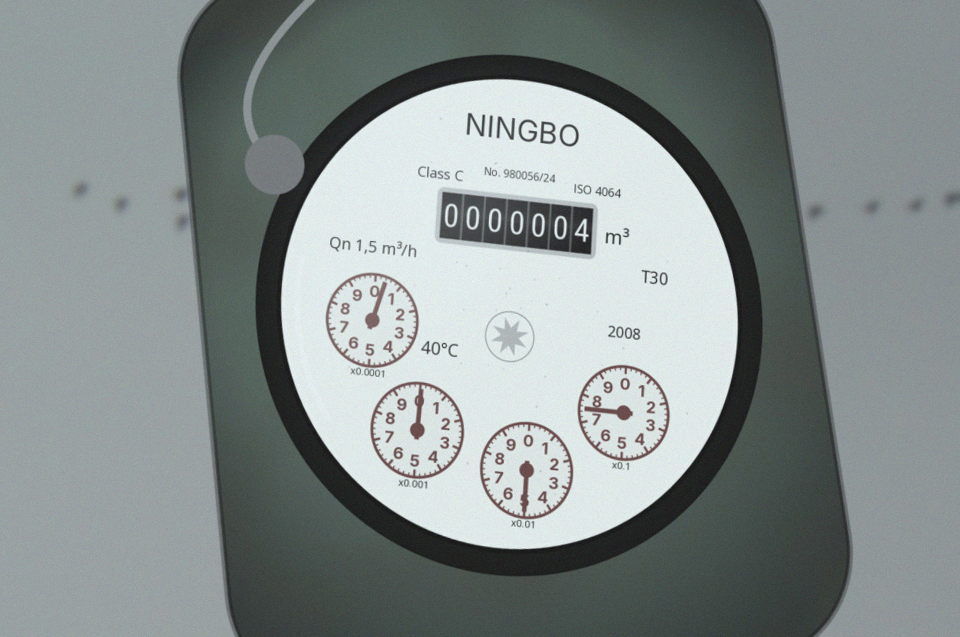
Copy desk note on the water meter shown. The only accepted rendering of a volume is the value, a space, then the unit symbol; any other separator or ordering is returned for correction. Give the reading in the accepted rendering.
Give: 4.7500 m³
